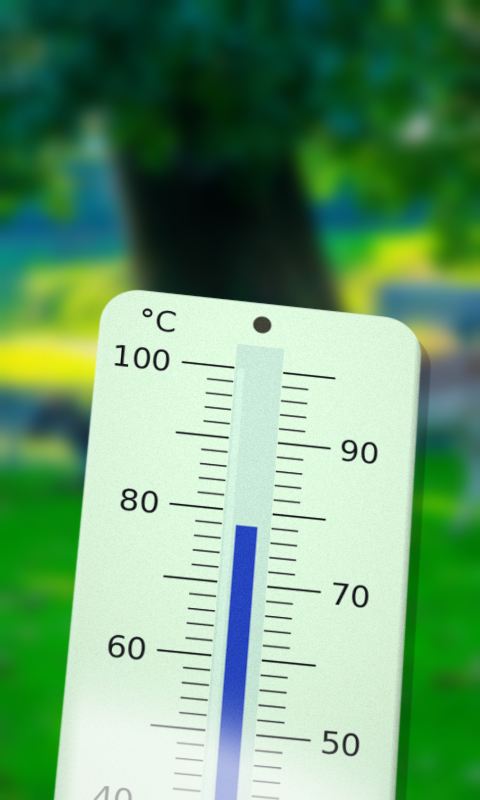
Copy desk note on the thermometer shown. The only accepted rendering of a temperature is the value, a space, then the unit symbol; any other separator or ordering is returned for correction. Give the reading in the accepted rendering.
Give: 78 °C
